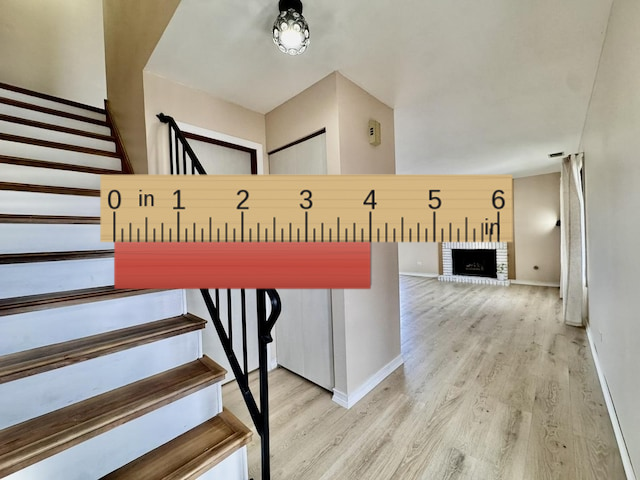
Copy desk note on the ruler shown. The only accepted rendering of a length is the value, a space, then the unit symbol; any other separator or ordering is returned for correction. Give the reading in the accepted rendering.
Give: 4 in
